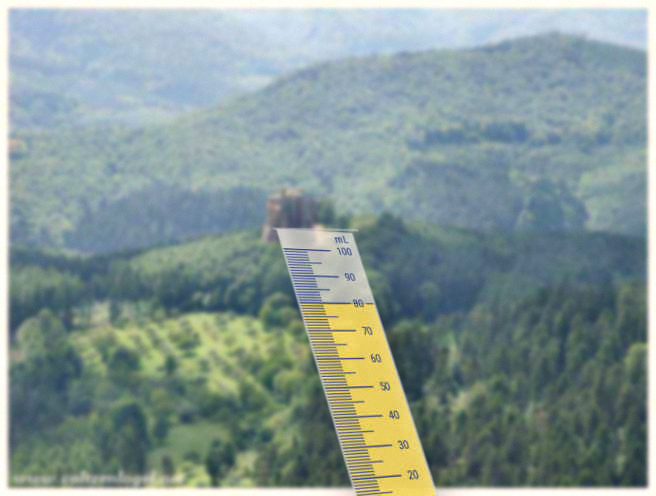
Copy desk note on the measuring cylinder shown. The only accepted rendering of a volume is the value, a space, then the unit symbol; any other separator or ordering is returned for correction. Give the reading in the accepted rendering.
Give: 80 mL
